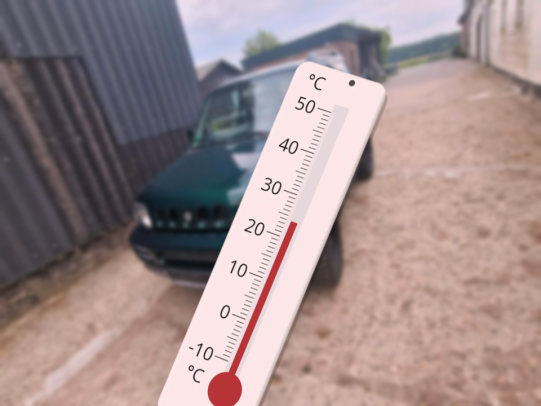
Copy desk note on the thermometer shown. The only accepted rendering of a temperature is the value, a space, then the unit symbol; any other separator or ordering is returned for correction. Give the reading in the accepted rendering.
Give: 24 °C
